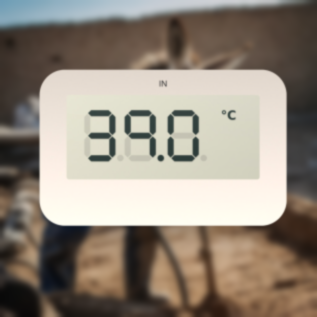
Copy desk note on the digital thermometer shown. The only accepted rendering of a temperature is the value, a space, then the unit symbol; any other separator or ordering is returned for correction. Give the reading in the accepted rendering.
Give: 39.0 °C
